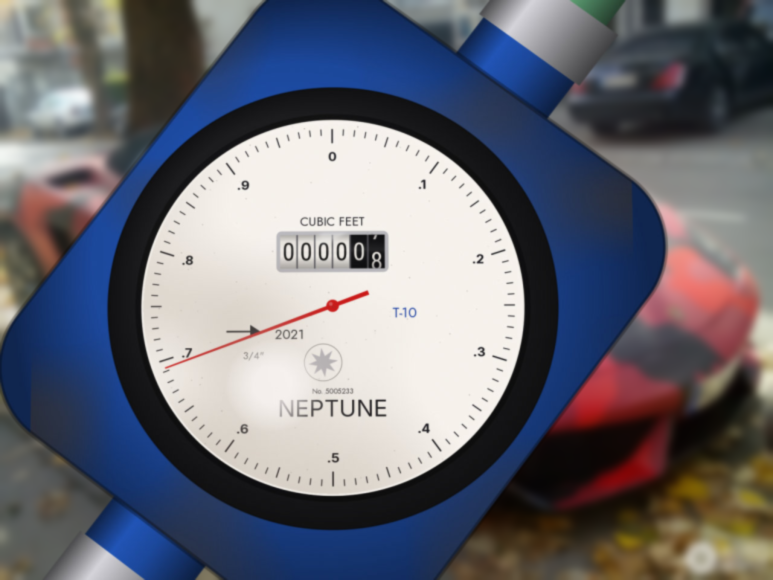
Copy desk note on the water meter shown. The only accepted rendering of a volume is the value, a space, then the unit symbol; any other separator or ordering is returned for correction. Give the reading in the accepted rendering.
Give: 7.69 ft³
